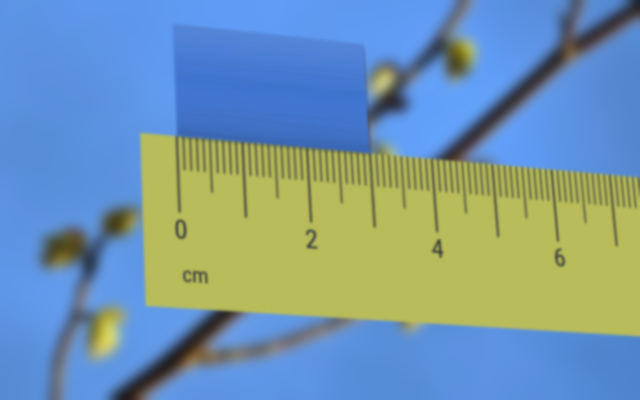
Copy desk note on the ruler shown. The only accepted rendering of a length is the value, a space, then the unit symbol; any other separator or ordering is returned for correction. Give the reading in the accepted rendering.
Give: 3 cm
